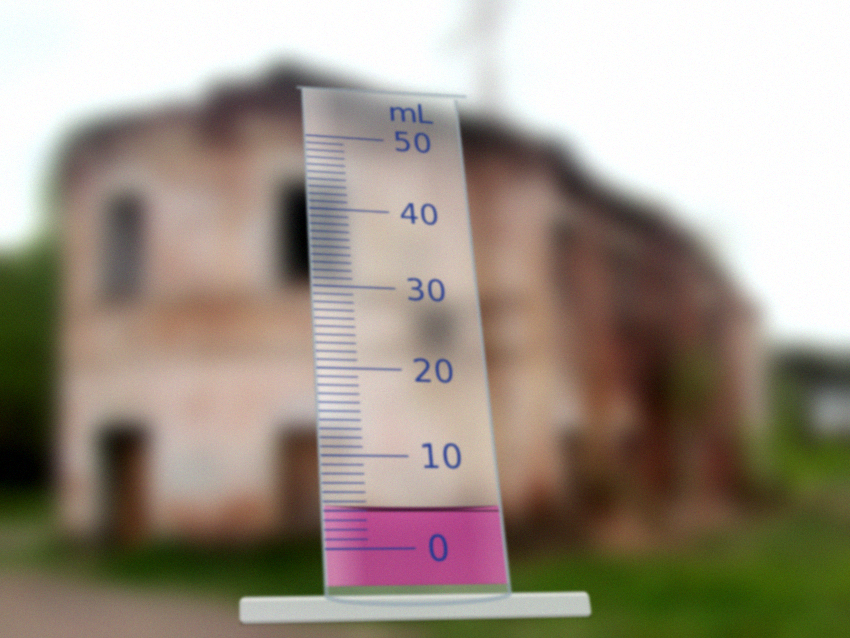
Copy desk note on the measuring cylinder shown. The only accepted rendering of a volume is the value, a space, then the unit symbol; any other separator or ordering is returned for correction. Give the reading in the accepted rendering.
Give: 4 mL
